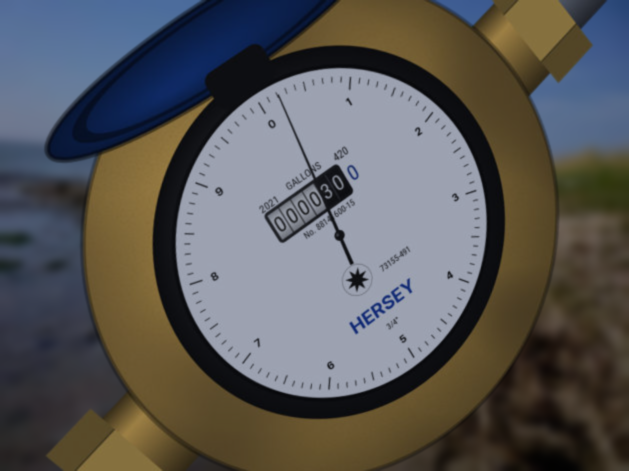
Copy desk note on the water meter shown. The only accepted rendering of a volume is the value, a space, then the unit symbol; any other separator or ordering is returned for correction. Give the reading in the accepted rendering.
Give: 300.2 gal
